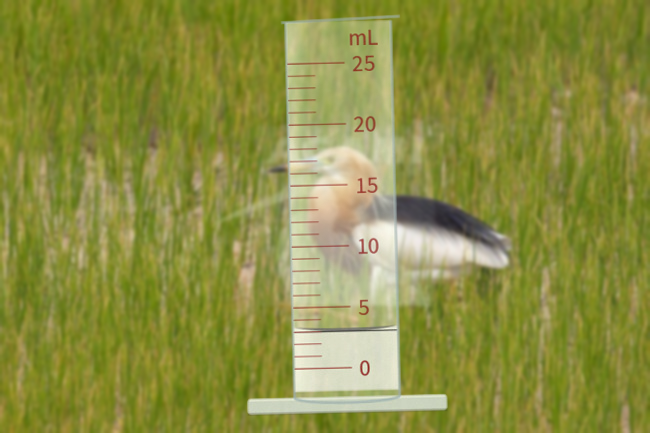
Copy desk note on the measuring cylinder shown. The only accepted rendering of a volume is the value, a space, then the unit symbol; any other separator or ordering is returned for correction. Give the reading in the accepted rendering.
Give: 3 mL
